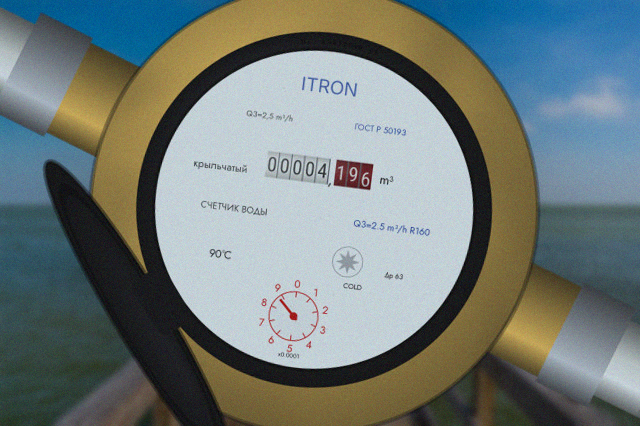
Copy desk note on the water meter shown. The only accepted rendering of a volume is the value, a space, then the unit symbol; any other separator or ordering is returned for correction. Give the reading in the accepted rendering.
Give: 4.1958 m³
